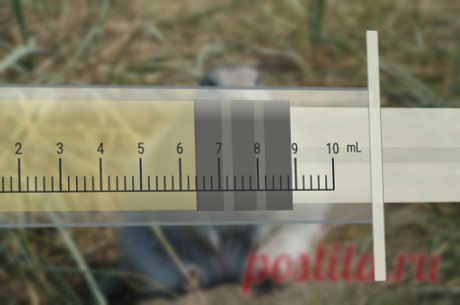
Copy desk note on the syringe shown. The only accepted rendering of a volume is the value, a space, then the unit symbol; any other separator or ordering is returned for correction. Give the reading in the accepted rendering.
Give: 6.4 mL
